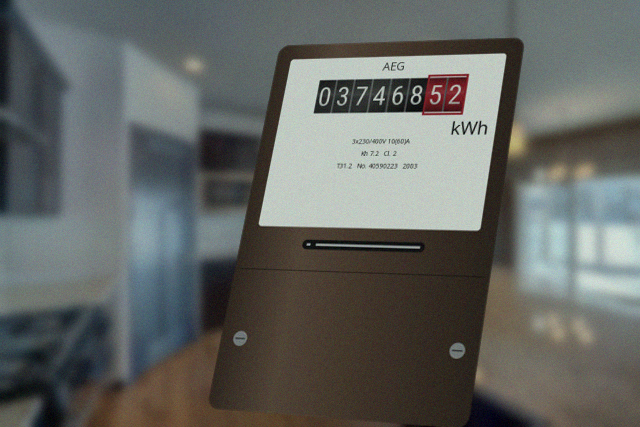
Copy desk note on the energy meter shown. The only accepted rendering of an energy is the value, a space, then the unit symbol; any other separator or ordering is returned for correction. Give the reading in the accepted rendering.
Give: 37468.52 kWh
